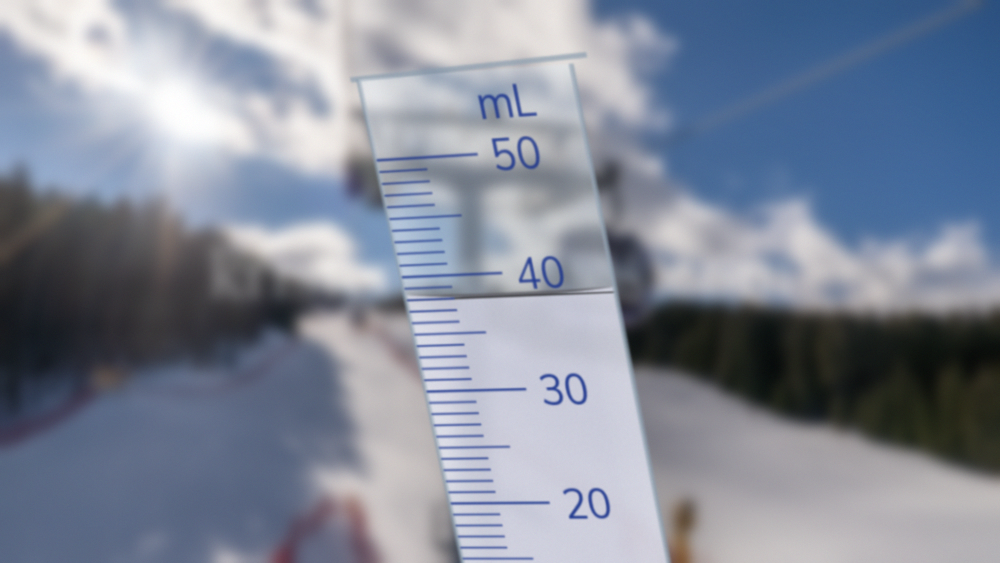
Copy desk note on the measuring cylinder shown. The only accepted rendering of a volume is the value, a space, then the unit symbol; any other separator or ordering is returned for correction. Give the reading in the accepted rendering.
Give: 38 mL
